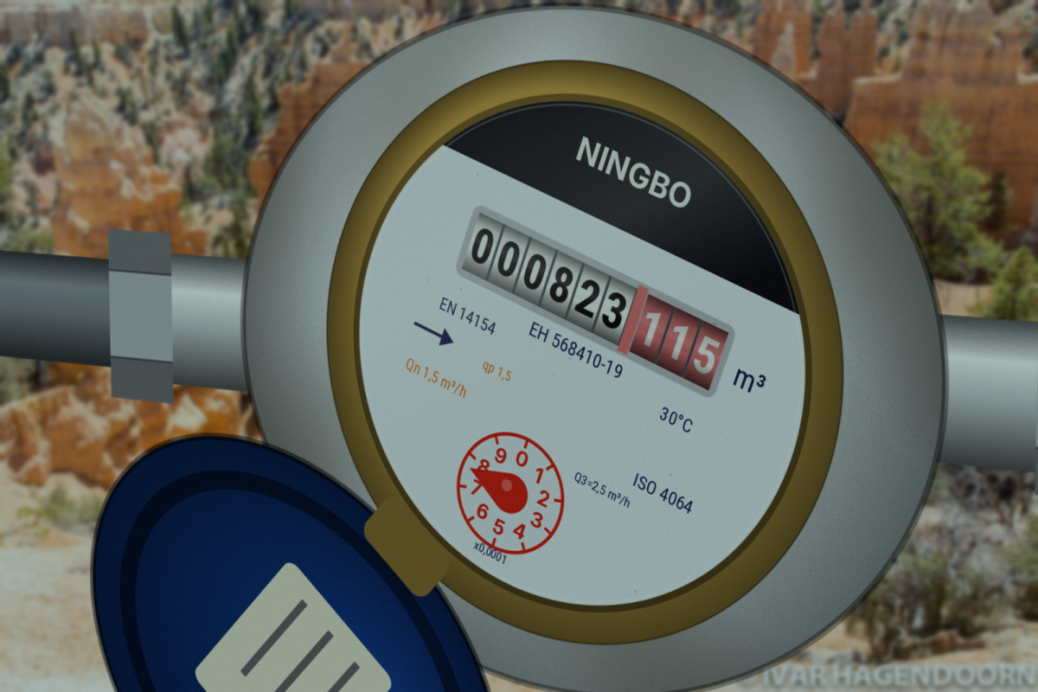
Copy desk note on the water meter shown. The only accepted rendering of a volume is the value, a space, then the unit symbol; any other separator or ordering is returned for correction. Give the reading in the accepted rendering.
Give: 823.1157 m³
